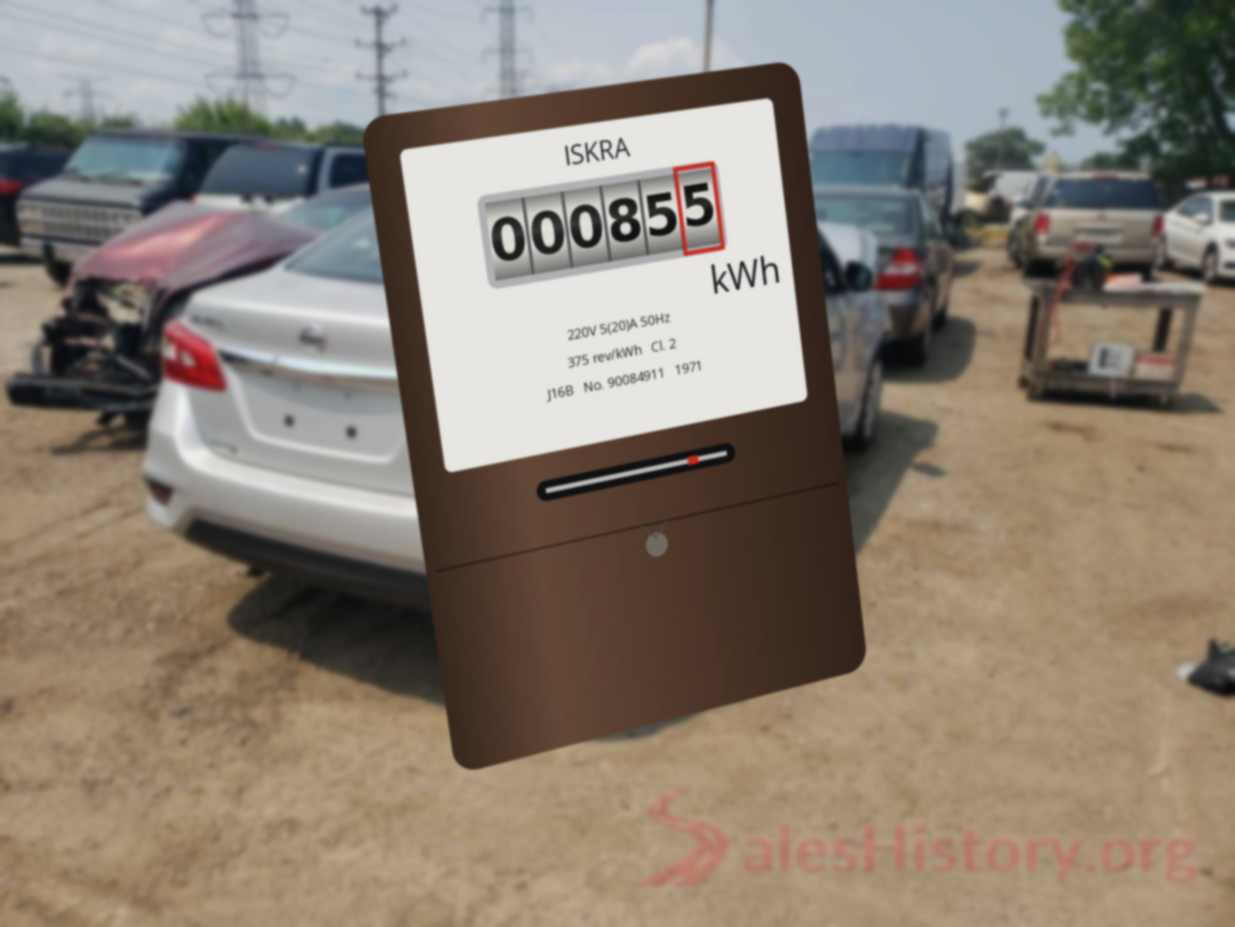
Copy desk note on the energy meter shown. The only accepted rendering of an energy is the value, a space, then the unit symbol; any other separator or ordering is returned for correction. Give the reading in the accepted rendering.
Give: 85.5 kWh
